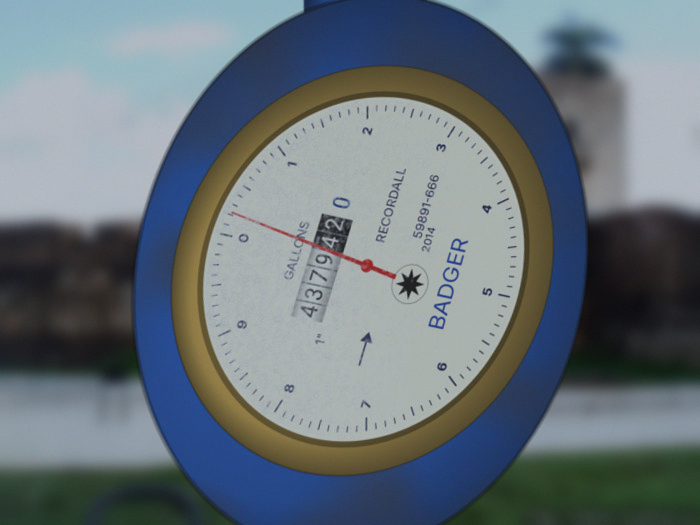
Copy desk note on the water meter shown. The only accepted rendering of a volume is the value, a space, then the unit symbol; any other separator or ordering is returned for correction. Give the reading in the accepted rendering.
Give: 4379420.2 gal
